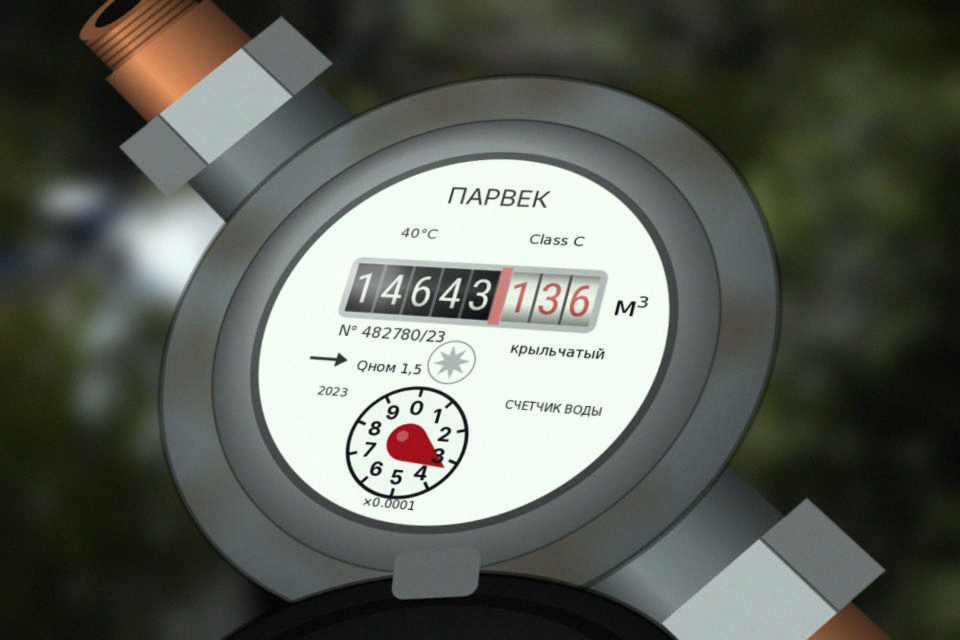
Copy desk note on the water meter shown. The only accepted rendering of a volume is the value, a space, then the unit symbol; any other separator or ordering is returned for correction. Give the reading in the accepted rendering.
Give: 14643.1363 m³
